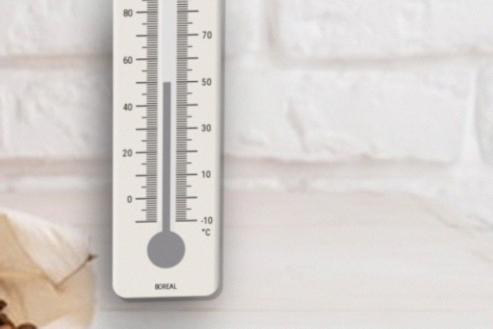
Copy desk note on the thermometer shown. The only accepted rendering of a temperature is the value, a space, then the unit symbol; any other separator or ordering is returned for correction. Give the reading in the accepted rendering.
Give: 50 °C
